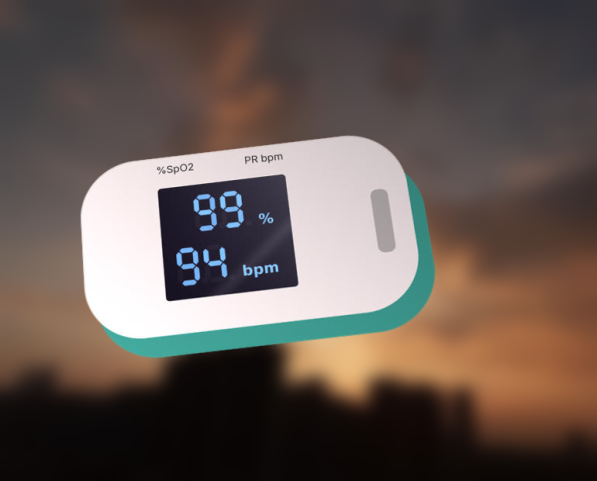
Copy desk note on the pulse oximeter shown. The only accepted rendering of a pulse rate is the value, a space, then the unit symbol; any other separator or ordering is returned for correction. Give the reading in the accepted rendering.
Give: 94 bpm
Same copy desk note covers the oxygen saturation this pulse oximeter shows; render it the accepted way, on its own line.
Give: 99 %
